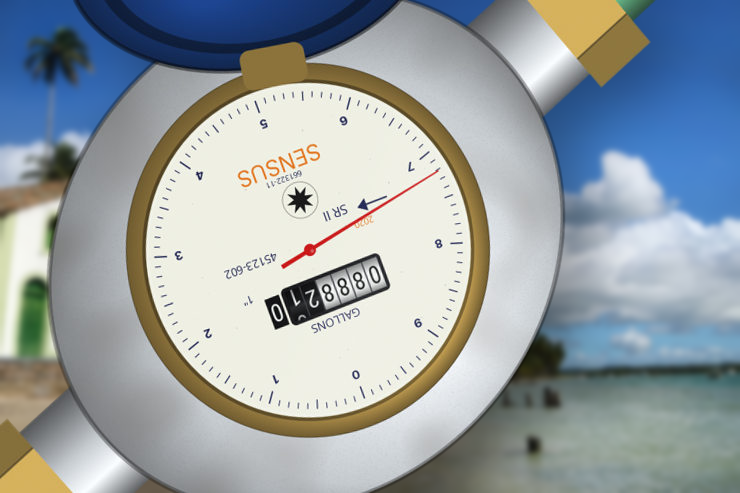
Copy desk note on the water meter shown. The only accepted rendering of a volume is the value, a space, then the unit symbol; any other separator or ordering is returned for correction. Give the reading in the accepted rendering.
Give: 888207.2 gal
